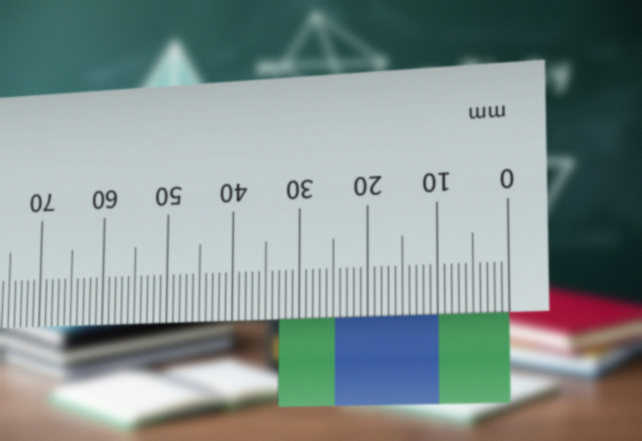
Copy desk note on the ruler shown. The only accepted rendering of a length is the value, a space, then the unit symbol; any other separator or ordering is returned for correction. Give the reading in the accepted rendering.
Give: 33 mm
